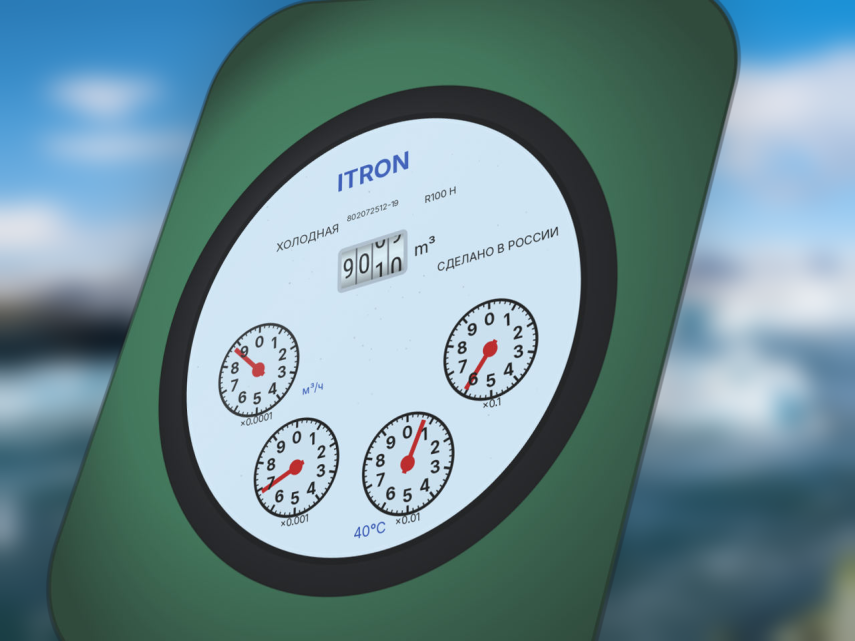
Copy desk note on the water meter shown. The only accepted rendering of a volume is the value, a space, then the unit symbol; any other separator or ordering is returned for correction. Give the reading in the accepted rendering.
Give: 9009.6068 m³
